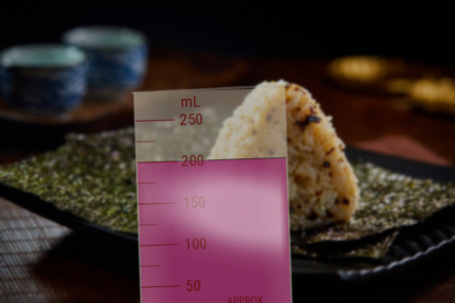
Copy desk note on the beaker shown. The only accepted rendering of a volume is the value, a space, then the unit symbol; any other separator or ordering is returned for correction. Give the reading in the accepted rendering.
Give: 200 mL
